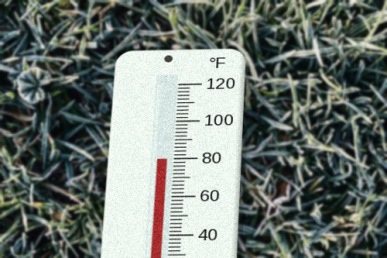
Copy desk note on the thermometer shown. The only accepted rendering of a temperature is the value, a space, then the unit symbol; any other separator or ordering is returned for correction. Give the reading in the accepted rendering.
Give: 80 °F
